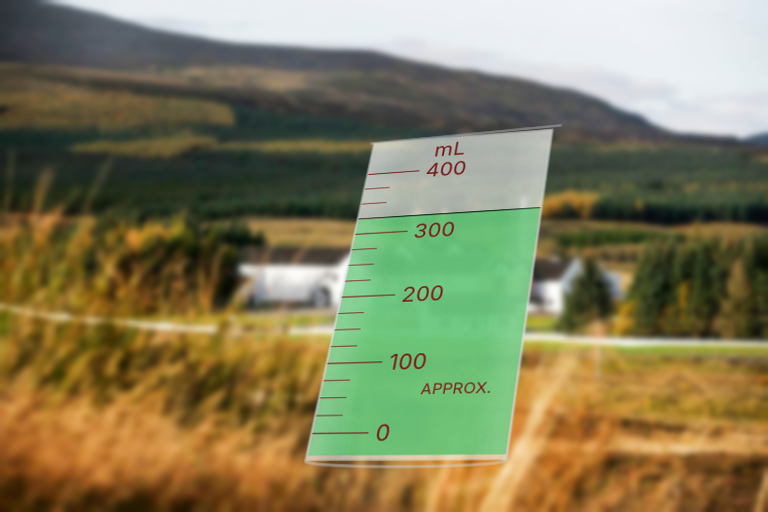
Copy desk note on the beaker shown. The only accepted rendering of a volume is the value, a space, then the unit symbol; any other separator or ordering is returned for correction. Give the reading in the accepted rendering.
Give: 325 mL
